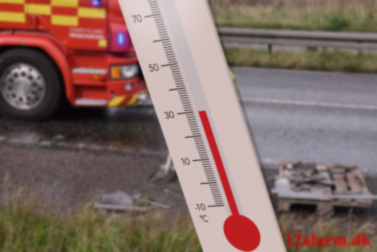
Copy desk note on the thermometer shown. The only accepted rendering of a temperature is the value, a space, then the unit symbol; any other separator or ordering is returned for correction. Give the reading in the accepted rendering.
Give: 30 °C
